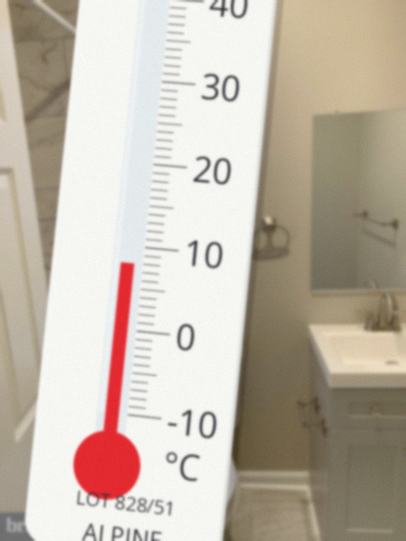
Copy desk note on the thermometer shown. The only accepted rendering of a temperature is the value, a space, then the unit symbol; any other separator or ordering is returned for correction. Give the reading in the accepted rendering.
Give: 8 °C
